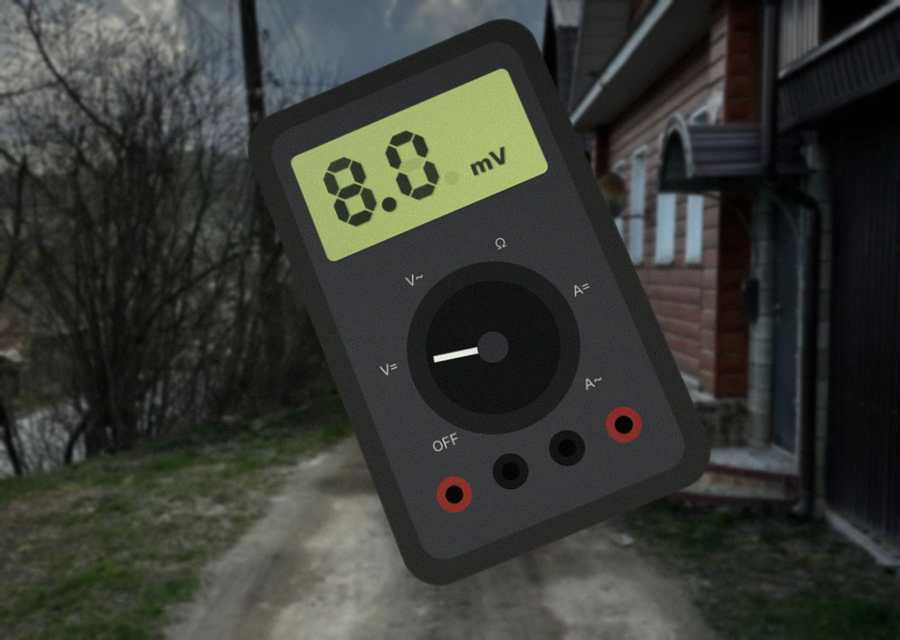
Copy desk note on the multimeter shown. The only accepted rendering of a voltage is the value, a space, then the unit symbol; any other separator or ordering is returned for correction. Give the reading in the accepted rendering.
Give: 8.0 mV
